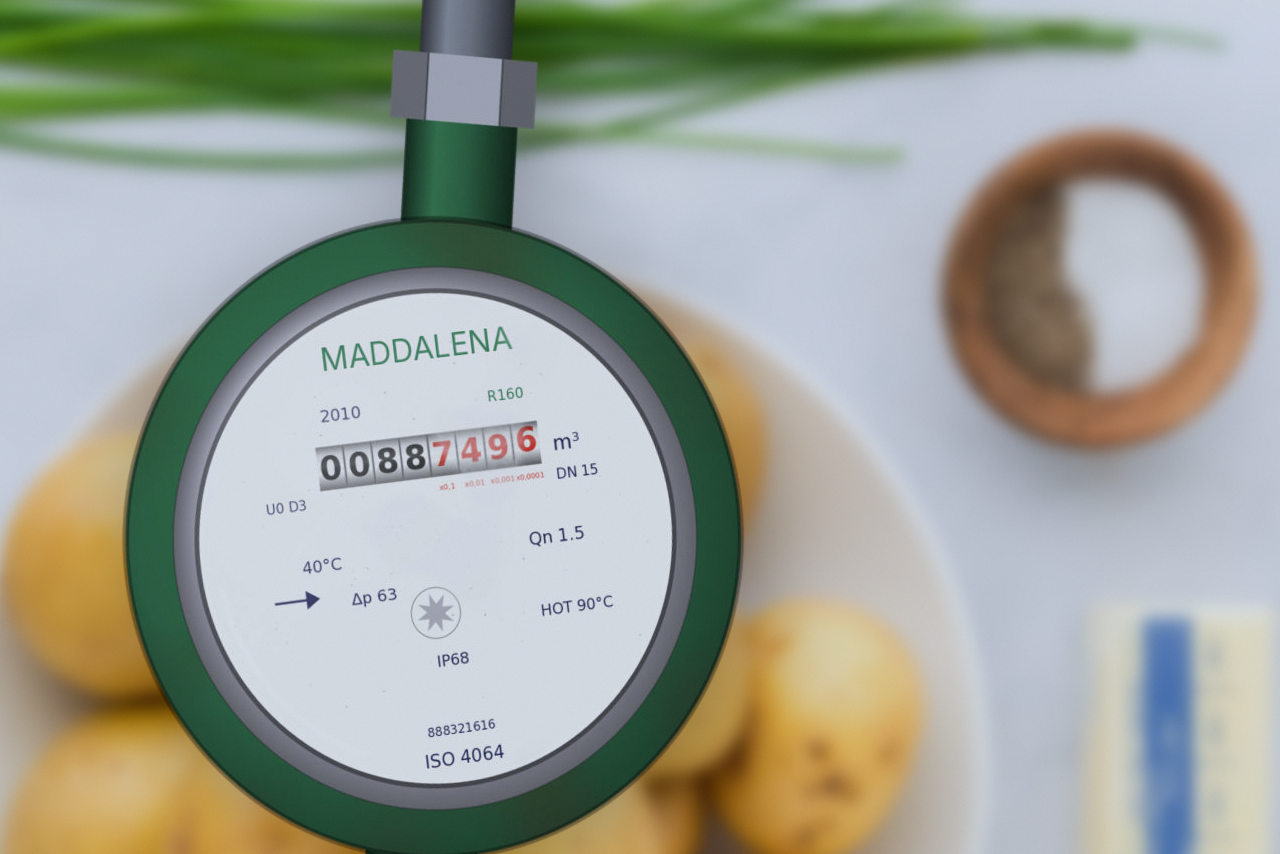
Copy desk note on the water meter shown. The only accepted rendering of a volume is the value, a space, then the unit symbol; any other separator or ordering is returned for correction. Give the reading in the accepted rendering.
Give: 88.7496 m³
